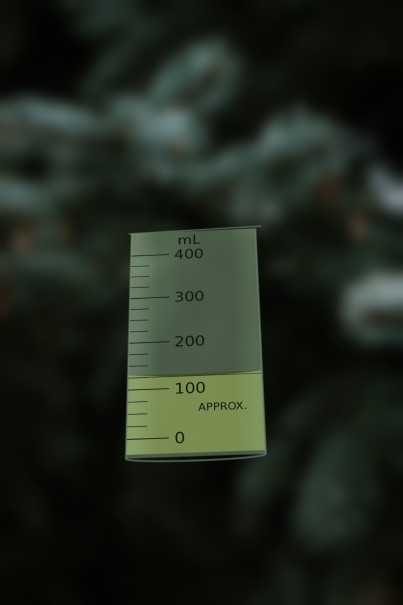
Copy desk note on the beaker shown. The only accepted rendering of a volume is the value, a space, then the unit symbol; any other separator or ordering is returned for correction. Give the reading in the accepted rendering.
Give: 125 mL
